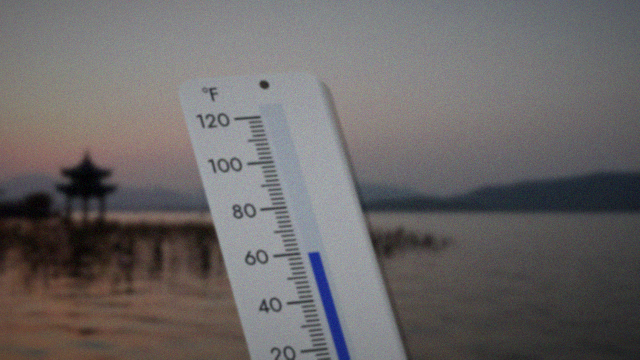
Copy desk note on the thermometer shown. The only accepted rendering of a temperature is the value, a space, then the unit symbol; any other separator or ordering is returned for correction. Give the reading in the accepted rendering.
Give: 60 °F
